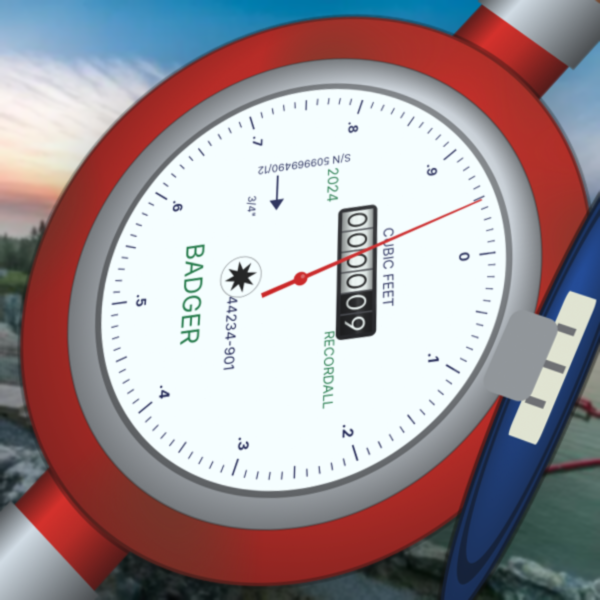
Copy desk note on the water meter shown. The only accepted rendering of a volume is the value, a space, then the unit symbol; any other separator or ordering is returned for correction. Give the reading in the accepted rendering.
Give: 8.95 ft³
